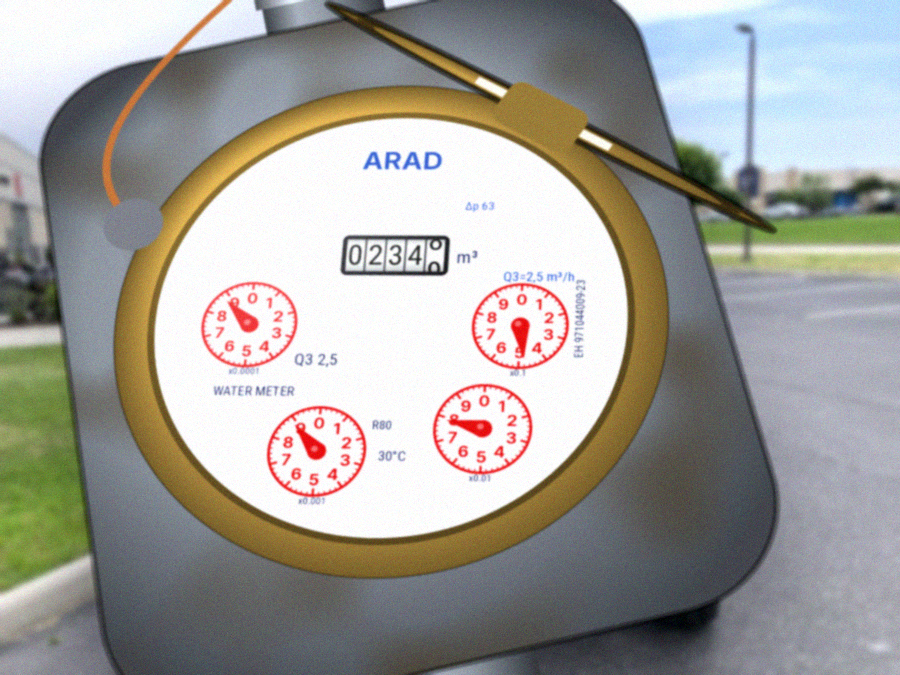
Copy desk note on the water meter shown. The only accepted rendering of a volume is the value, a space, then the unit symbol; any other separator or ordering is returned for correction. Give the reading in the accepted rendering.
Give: 2348.4788 m³
